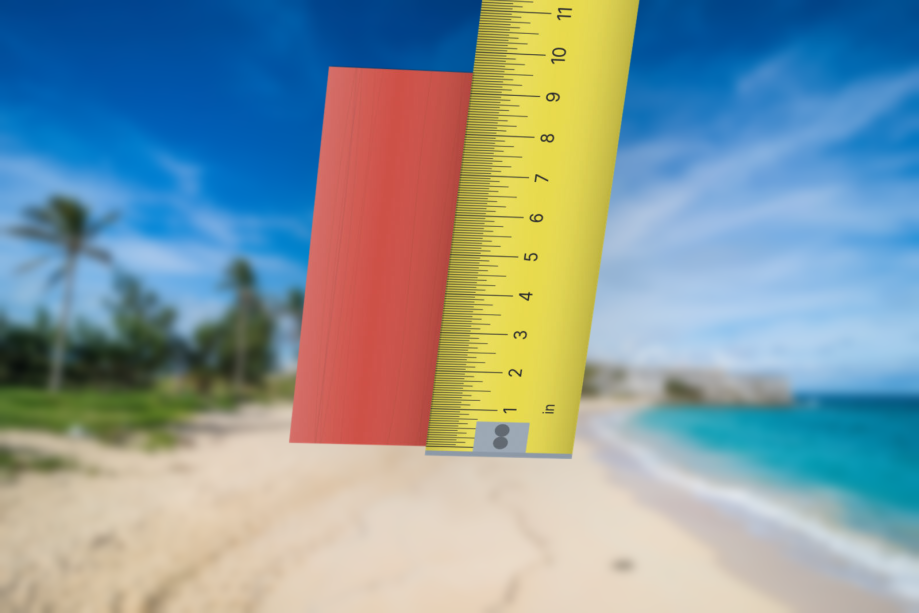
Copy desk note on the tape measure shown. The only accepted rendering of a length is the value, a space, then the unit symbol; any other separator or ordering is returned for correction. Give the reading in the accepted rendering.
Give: 9.5 in
